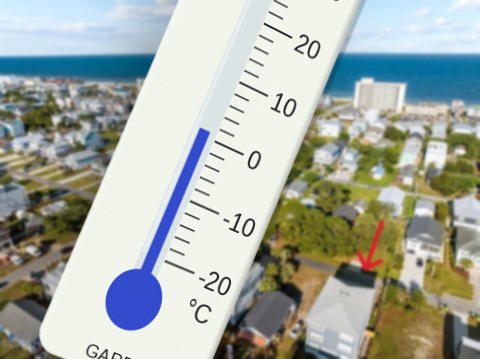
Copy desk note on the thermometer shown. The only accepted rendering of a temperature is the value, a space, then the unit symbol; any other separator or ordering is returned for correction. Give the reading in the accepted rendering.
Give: 1 °C
